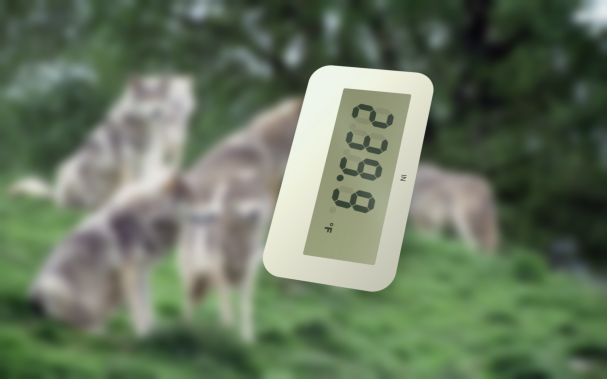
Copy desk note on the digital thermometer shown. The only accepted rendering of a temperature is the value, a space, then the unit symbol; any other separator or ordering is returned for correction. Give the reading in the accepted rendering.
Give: 239.9 °F
